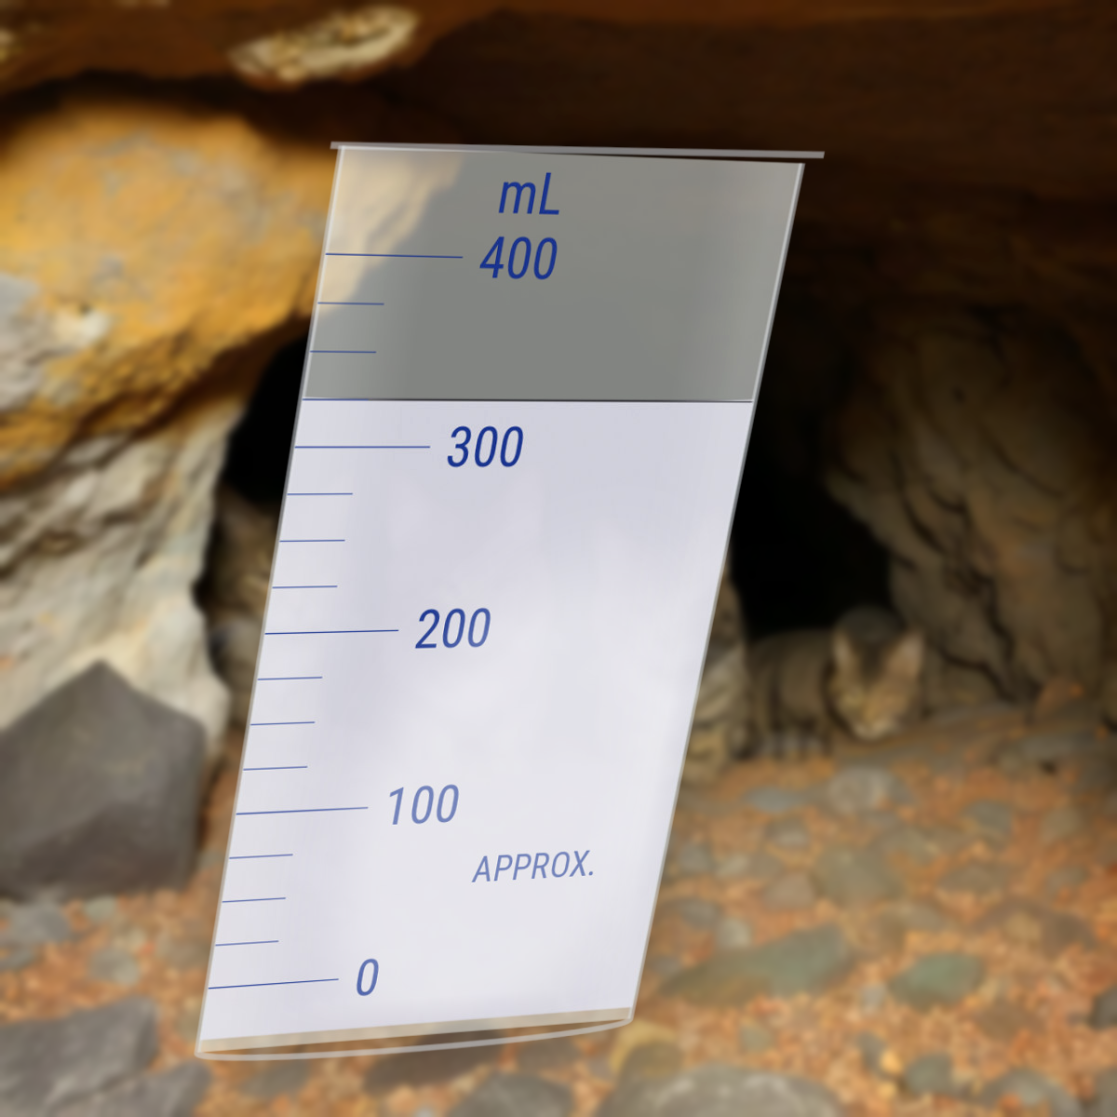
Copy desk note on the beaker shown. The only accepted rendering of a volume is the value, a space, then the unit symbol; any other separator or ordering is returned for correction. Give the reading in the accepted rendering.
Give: 325 mL
